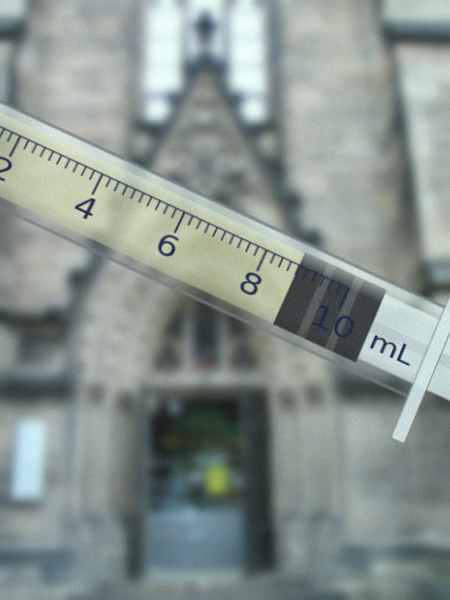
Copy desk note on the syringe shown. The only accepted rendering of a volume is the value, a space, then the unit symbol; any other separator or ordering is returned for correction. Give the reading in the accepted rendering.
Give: 8.8 mL
